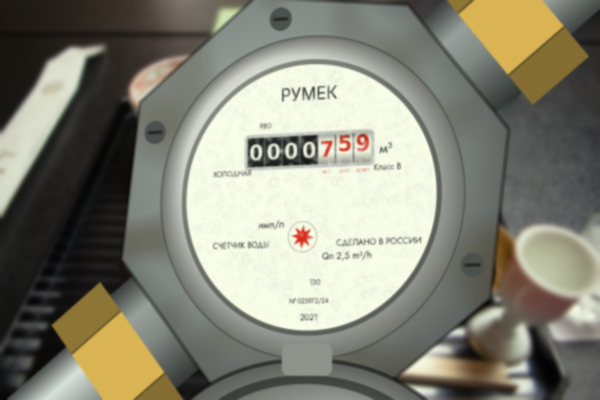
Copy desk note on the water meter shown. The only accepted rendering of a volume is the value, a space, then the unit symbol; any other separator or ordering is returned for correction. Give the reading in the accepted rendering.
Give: 0.759 m³
